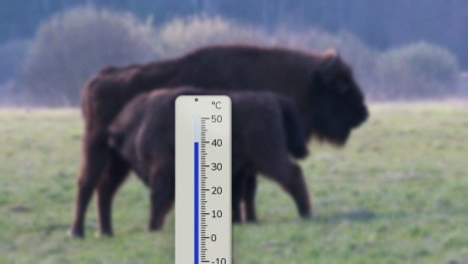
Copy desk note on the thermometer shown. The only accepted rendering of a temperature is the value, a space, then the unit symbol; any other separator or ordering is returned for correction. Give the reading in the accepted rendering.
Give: 40 °C
